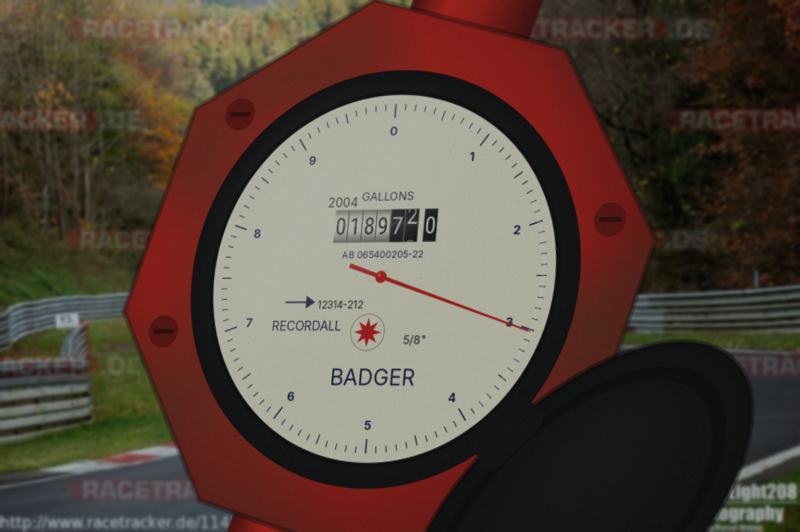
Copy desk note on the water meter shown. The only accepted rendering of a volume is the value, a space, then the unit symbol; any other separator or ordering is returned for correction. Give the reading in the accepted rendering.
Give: 189723.0 gal
